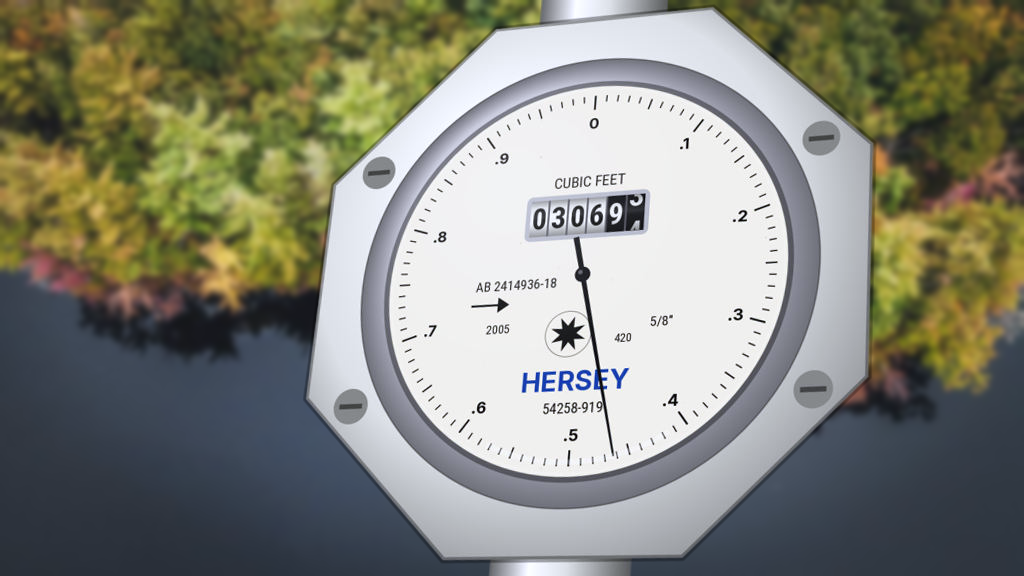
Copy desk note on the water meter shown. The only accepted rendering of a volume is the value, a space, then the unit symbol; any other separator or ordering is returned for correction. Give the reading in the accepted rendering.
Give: 30693.46 ft³
